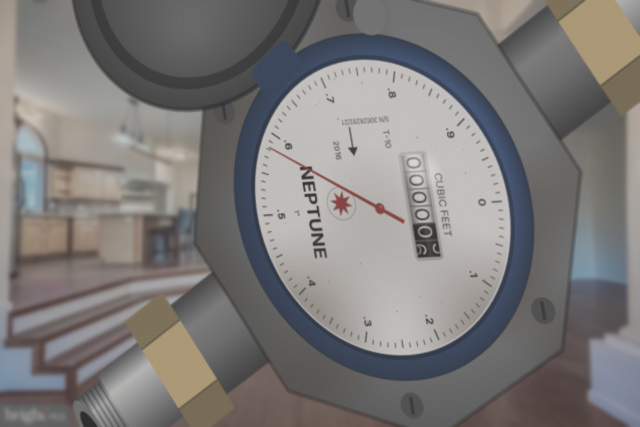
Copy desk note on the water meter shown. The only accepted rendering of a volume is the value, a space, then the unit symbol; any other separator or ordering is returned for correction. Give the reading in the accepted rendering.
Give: 5.58 ft³
